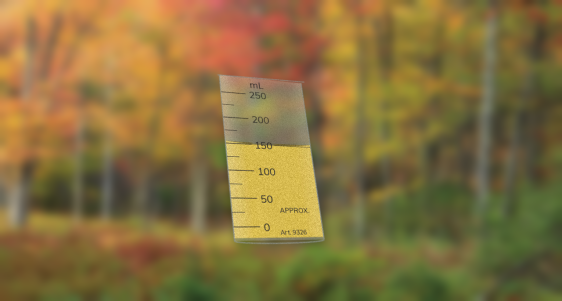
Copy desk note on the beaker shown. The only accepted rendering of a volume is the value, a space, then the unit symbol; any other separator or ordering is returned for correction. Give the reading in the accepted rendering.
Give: 150 mL
